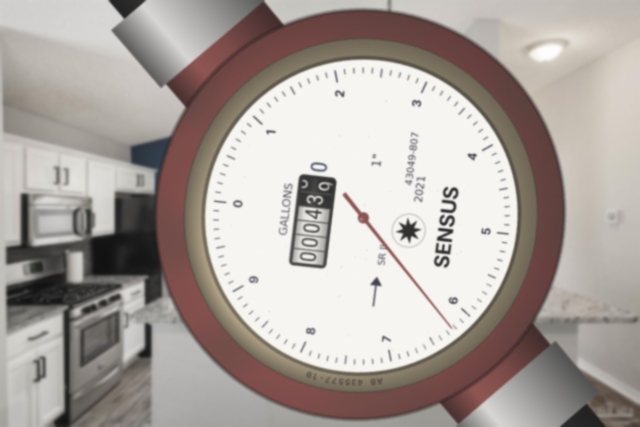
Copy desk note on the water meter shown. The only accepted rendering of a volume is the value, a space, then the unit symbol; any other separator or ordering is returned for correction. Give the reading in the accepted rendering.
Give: 4386.2 gal
